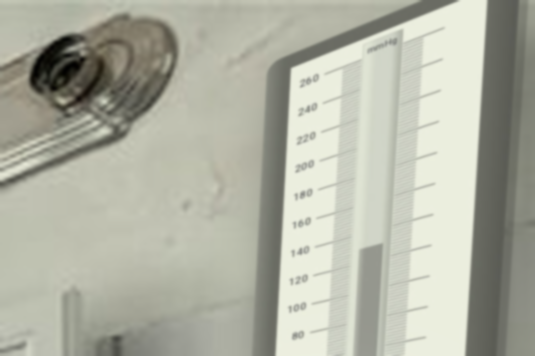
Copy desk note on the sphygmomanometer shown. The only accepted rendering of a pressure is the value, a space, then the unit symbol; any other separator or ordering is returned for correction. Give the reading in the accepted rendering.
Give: 130 mmHg
